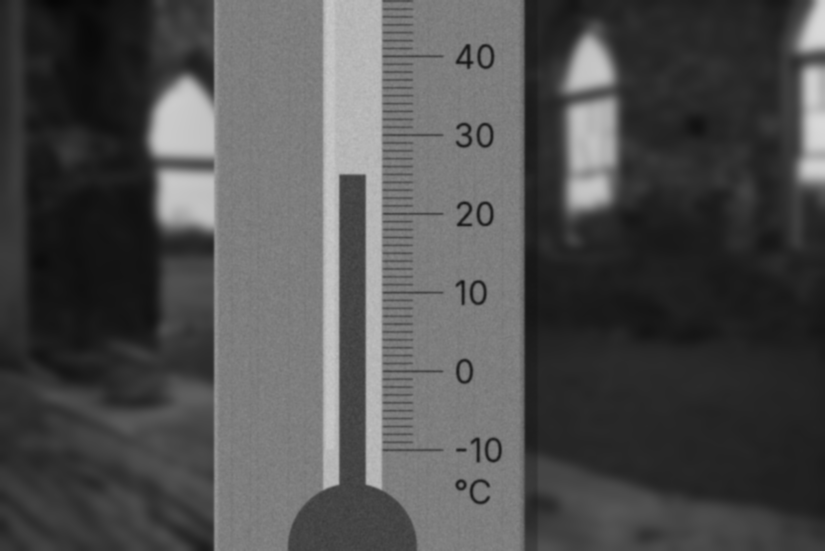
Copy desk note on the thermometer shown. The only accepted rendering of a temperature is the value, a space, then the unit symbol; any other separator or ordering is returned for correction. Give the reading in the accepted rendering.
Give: 25 °C
